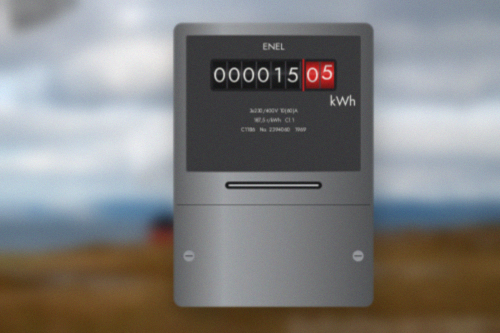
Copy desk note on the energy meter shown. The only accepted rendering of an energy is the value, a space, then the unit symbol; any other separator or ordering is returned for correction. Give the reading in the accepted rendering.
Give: 15.05 kWh
